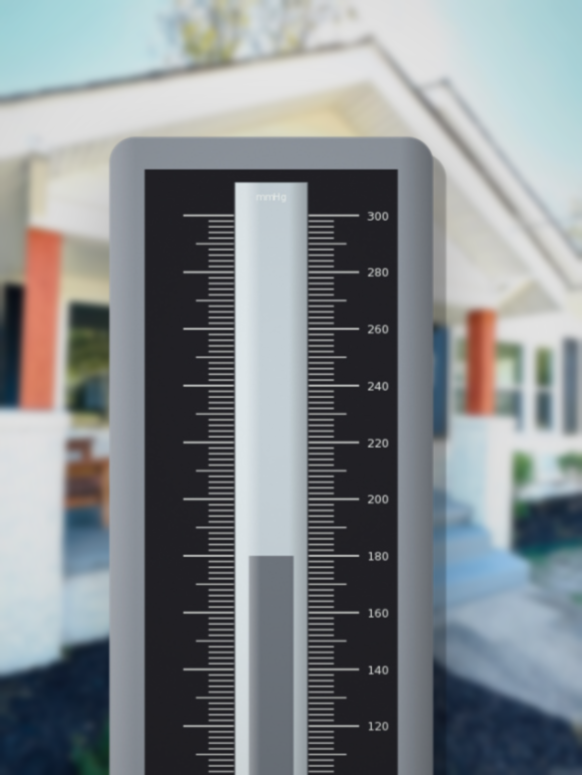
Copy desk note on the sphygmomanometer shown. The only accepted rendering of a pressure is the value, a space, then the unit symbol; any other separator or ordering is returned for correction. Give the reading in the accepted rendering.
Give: 180 mmHg
